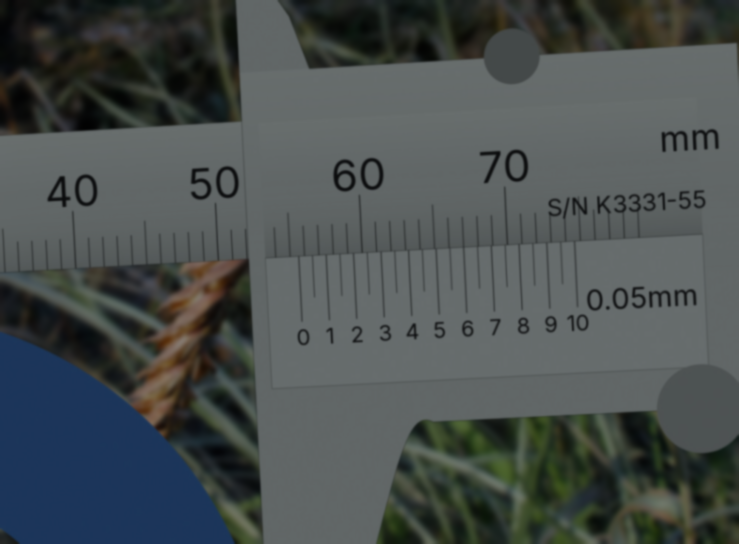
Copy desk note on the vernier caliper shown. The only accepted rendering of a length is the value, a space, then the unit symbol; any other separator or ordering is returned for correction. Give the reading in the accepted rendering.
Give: 55.6 mm
